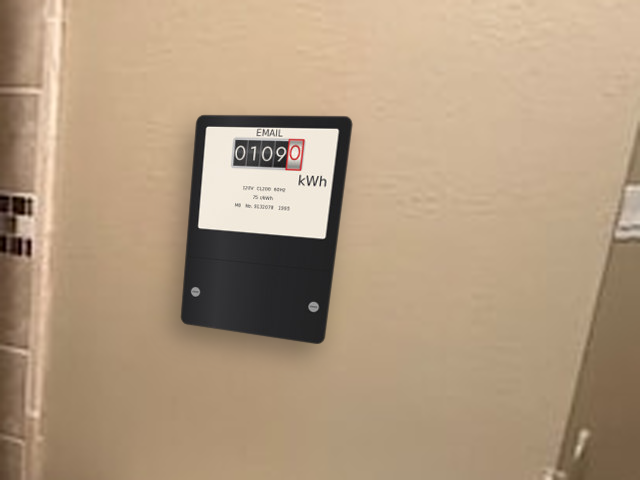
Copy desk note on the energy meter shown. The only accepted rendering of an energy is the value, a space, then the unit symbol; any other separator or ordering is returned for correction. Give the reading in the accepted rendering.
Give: 109.0 kWh
